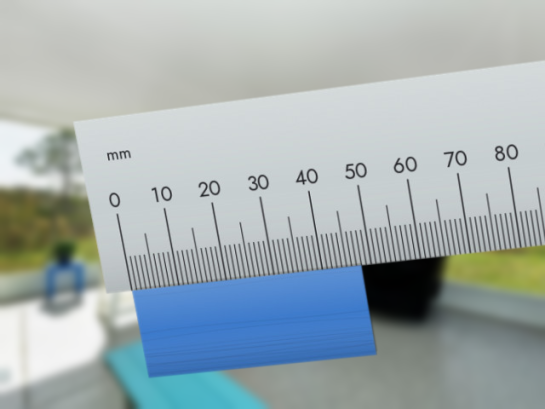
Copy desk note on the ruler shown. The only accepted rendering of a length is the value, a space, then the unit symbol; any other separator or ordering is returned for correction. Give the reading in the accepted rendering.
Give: 48 mm
